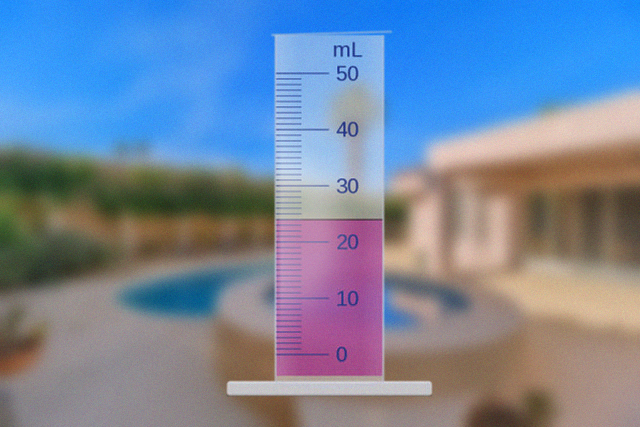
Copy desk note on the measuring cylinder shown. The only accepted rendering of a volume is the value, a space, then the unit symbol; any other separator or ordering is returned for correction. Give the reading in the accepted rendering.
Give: 24 mL
